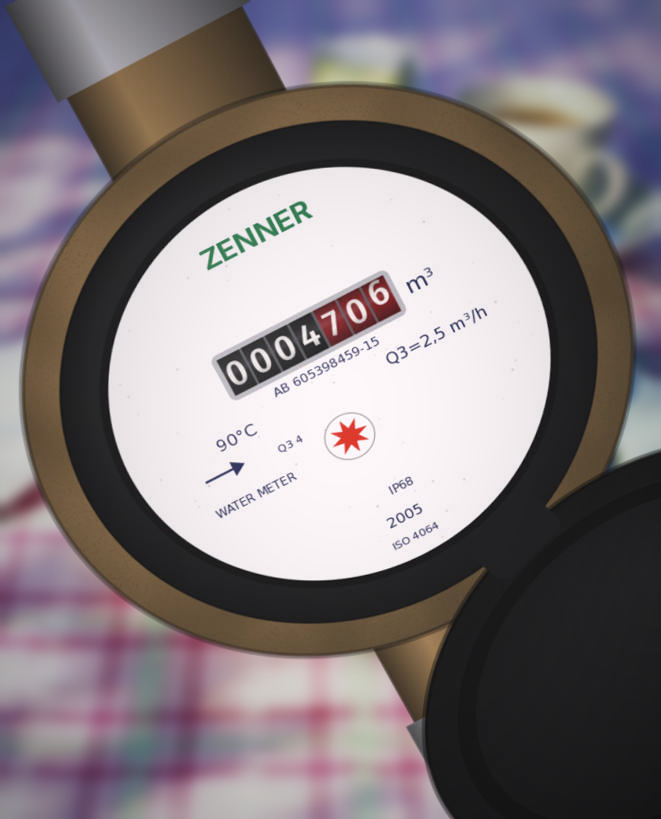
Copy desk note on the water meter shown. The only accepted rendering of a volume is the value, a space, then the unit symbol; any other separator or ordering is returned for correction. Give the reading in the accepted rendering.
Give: 4.706 m³
